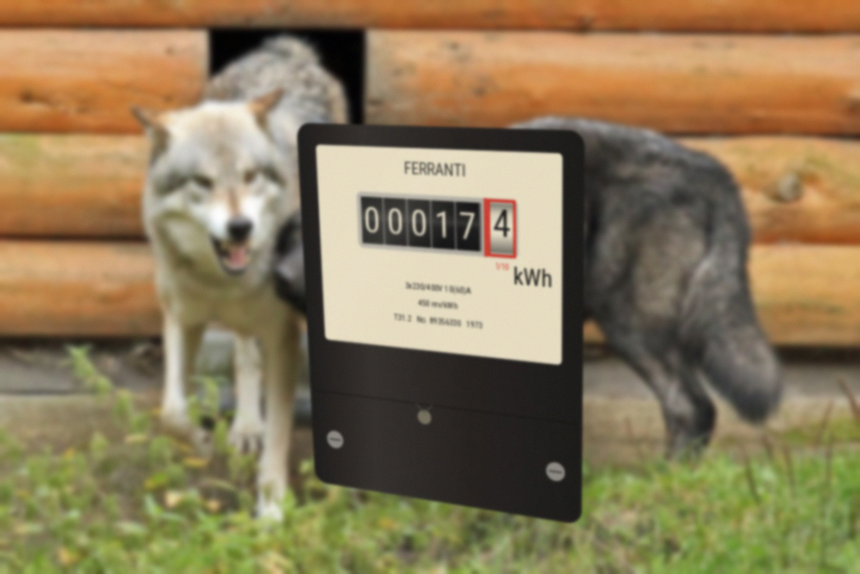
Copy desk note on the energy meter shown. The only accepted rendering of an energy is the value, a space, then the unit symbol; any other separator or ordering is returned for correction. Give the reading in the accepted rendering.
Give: 17.4 kWh
